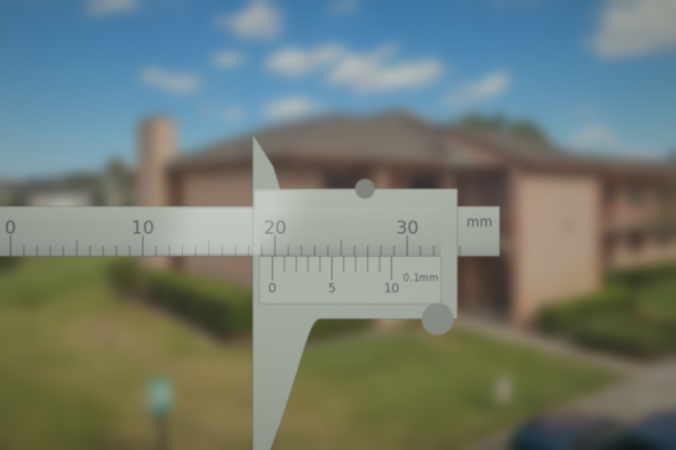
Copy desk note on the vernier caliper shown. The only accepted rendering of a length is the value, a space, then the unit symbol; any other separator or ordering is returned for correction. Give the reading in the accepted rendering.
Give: 19.8 mm
